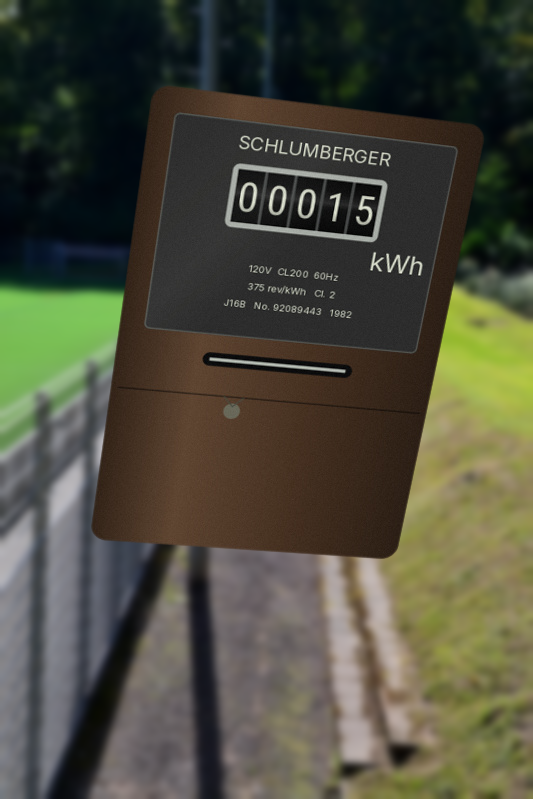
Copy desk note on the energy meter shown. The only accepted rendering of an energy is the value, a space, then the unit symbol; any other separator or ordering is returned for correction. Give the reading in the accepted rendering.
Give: 15 kWh
